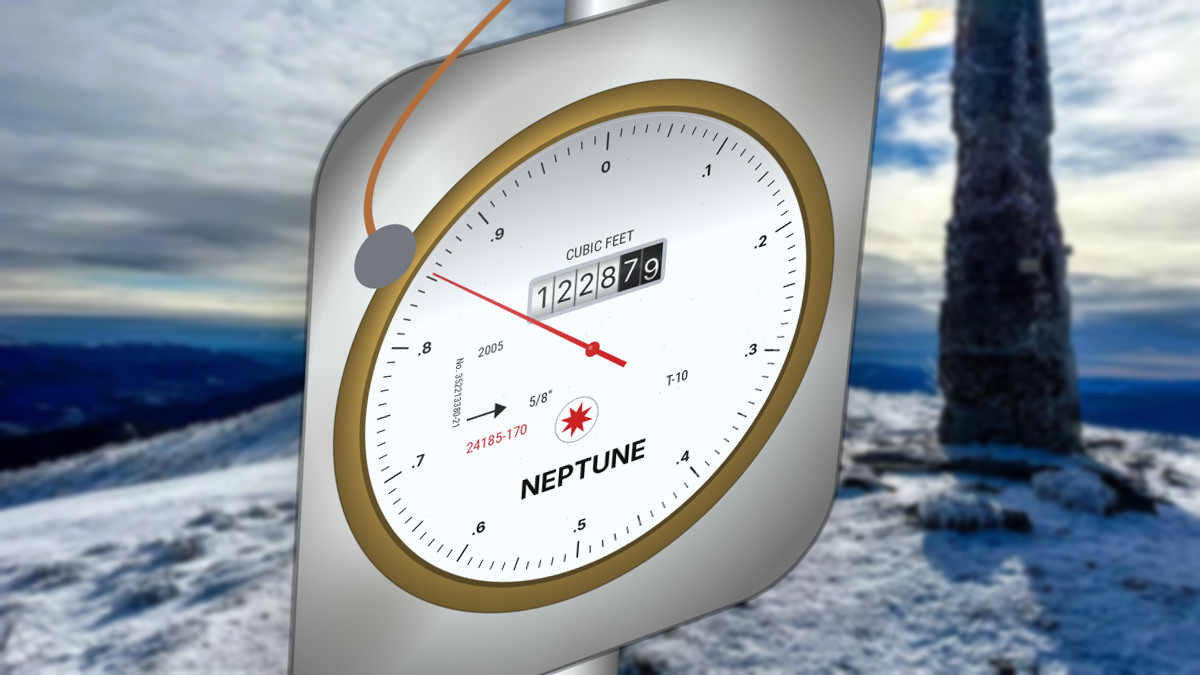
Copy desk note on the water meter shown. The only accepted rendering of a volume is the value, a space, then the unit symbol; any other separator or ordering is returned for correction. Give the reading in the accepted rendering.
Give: 122878.85 ft³
